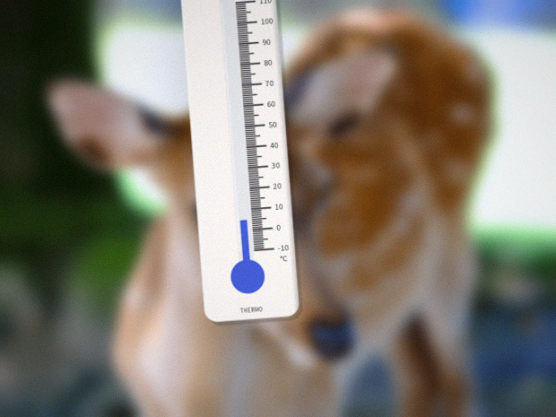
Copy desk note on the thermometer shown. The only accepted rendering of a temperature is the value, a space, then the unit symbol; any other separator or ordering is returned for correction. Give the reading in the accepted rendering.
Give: 5 °C
